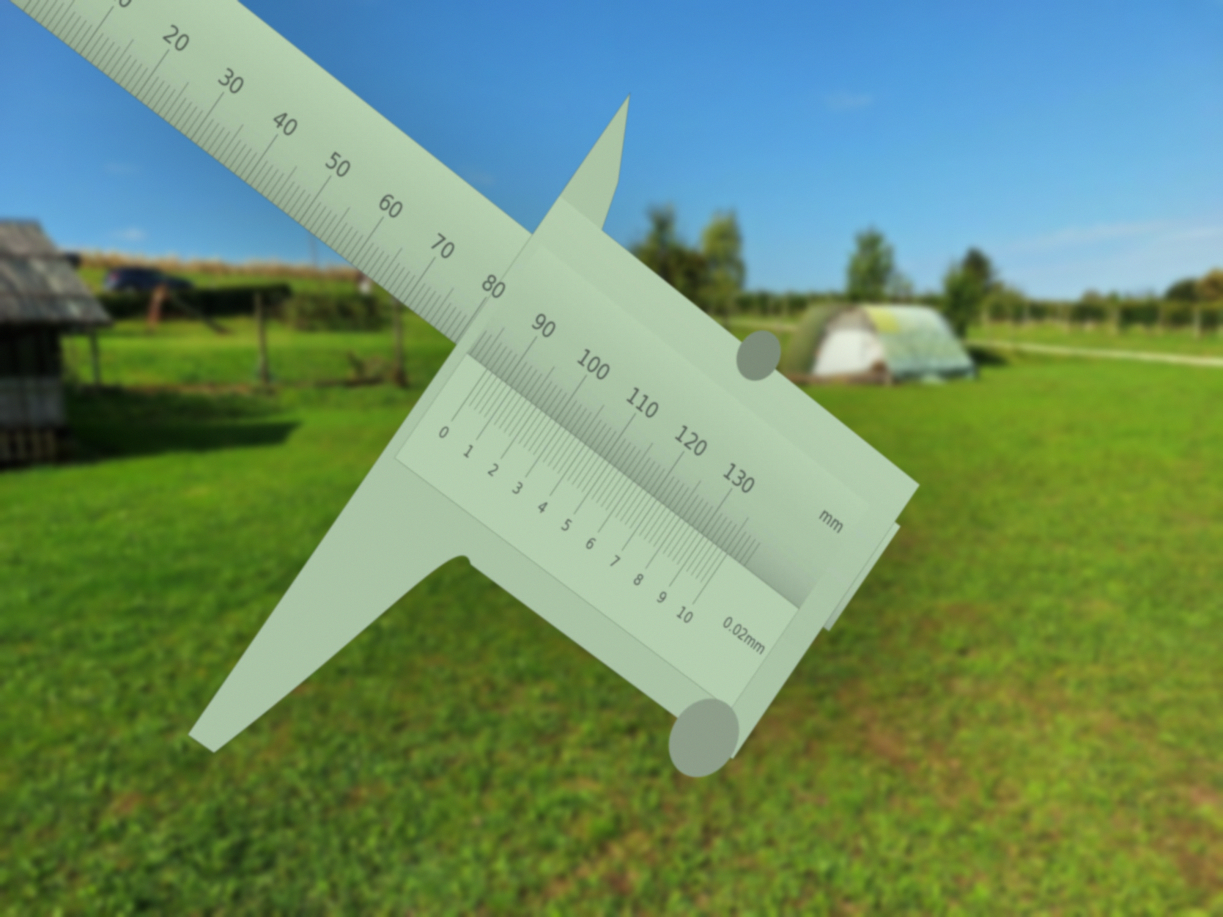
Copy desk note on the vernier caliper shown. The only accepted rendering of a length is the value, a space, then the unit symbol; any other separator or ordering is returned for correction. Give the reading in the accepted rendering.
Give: 86.5 mm
